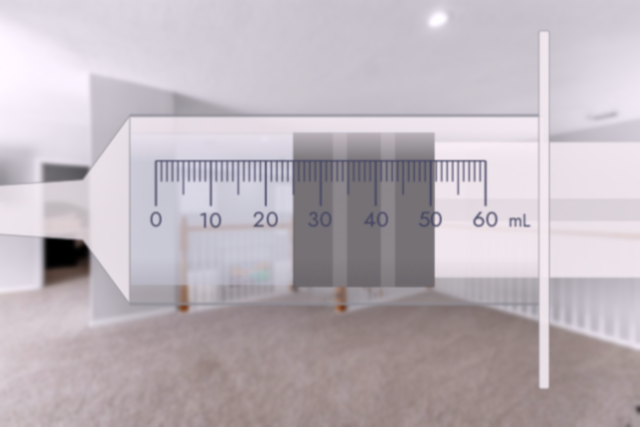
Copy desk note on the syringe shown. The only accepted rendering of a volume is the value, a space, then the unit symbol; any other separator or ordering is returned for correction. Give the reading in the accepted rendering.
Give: 25 mL
